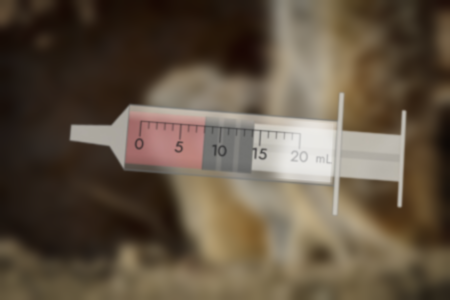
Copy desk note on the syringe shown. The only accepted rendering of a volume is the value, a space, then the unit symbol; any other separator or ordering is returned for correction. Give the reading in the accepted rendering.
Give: 8 mL
